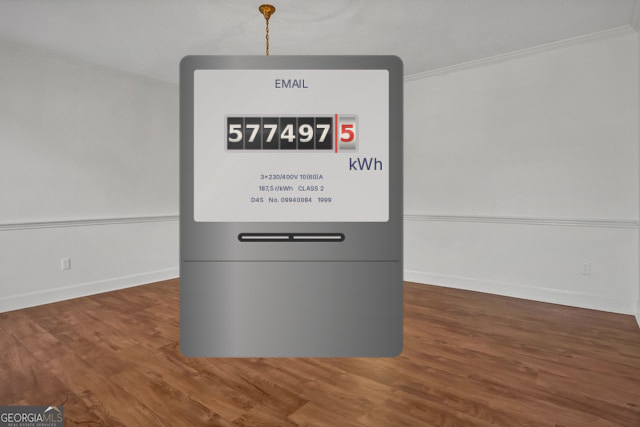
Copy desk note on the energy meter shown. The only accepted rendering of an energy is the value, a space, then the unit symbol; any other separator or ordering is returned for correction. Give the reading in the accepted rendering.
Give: 577497.5 kWh
